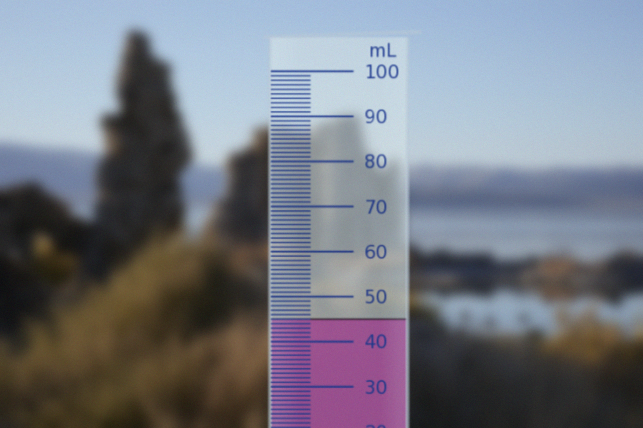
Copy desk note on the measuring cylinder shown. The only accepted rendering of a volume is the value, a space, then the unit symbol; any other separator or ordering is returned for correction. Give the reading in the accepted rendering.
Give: 45 mL
